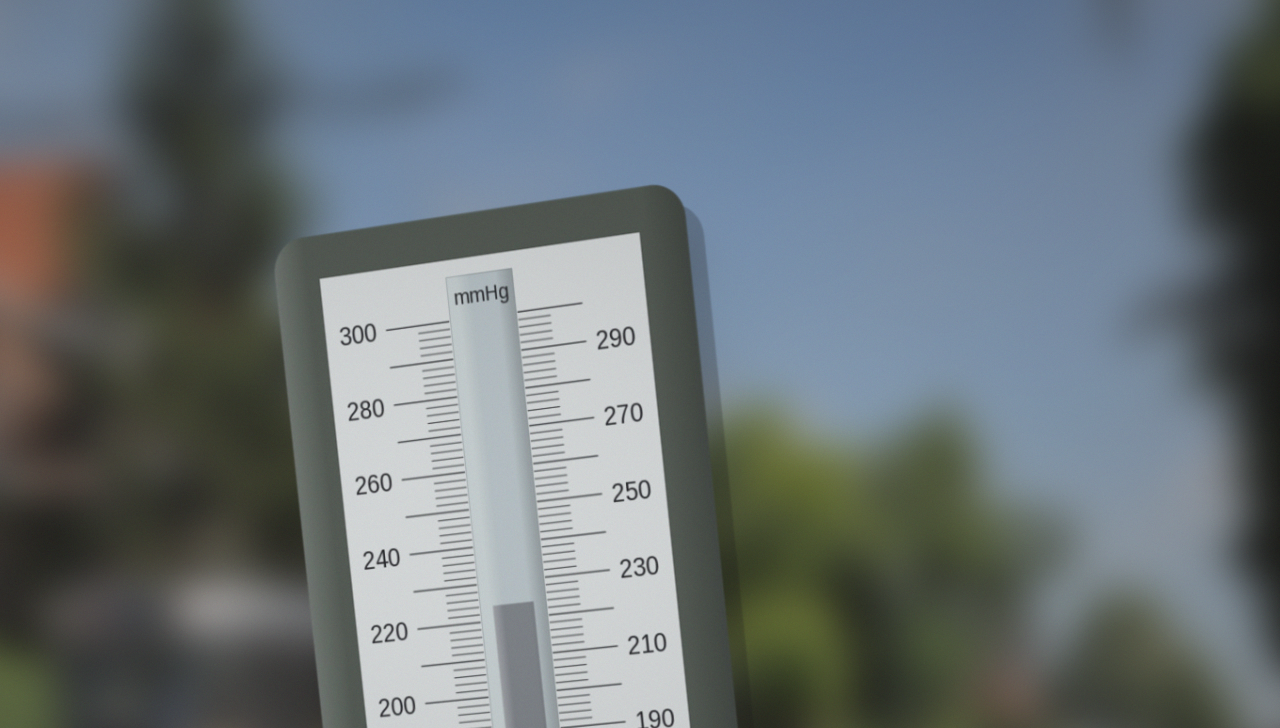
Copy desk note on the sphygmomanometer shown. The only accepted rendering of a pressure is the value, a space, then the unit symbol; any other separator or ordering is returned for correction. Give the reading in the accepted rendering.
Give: 224 mmHg
